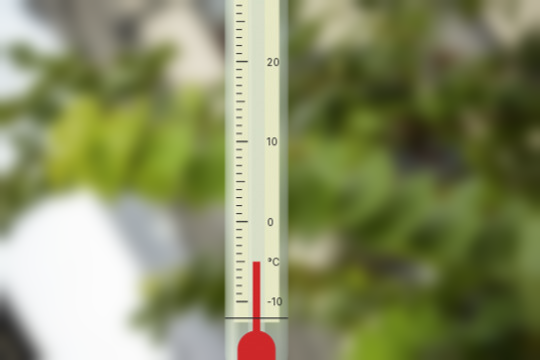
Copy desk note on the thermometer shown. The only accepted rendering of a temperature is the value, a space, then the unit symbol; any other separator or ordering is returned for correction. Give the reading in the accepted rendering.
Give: -5 °C
